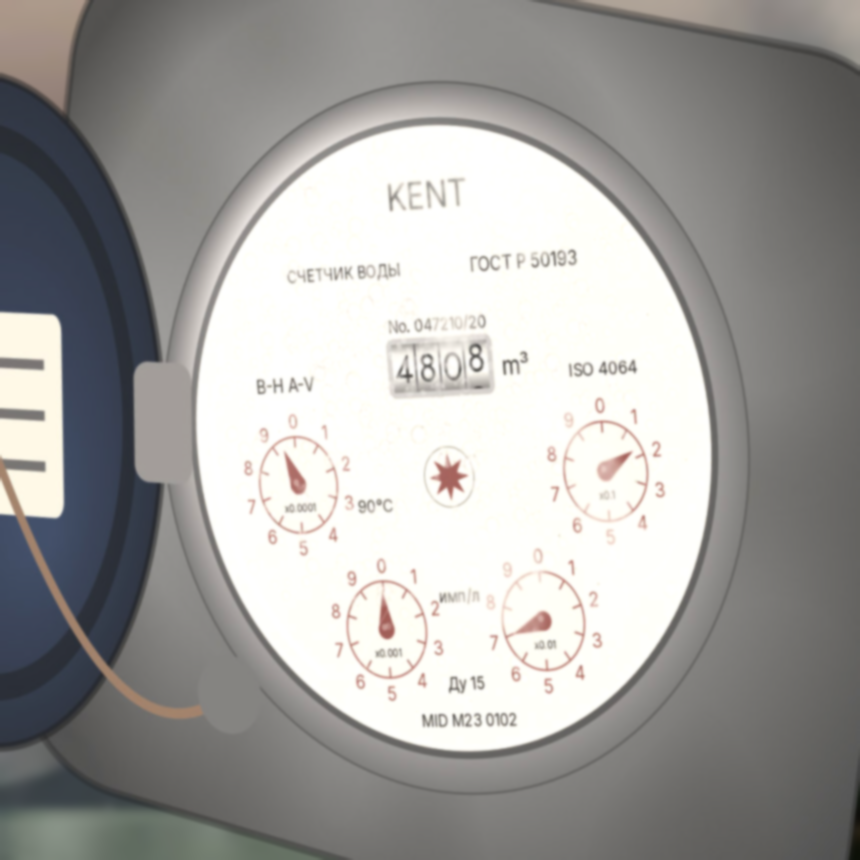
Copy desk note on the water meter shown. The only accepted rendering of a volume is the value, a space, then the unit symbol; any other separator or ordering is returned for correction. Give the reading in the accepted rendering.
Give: 4808.1699 m³
